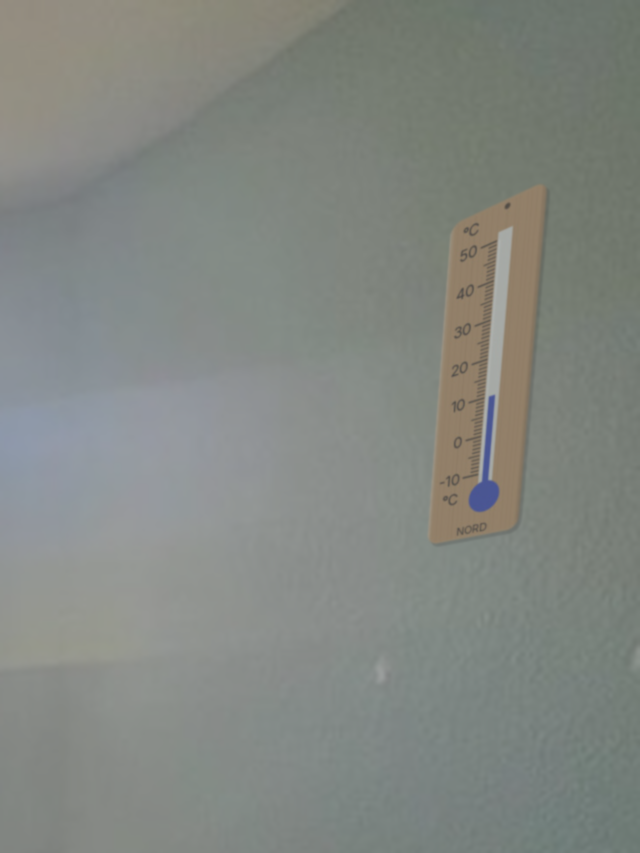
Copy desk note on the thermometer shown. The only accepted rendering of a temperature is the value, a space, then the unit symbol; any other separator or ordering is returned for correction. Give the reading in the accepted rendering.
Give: 10 °C
